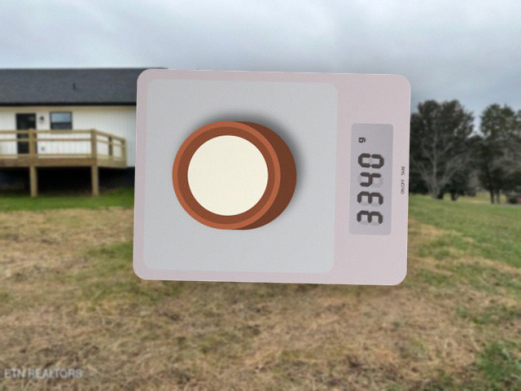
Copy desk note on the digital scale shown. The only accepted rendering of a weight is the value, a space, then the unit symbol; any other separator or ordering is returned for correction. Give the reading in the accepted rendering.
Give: 3340 g
